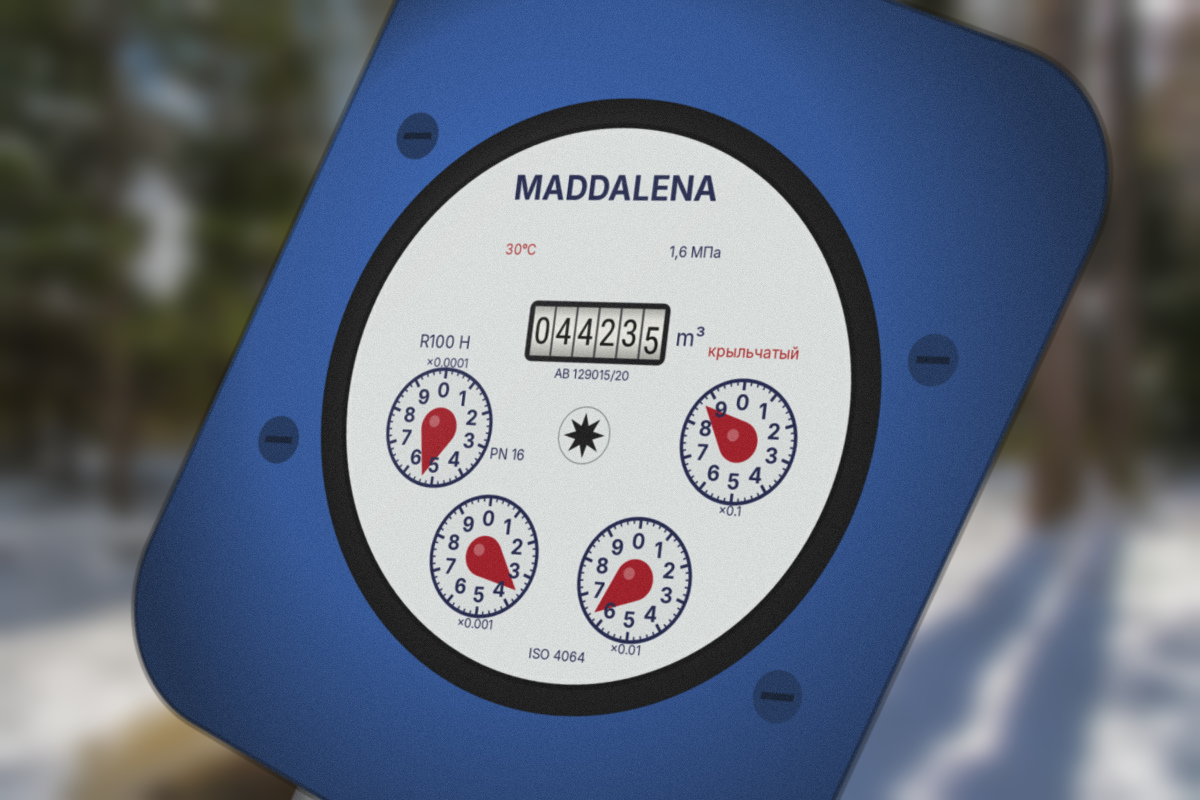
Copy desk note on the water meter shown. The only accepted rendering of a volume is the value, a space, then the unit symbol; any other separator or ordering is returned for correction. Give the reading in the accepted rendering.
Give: 44234.8635 m³
